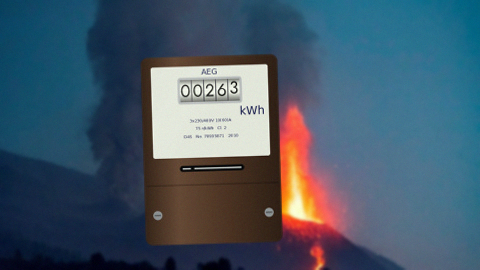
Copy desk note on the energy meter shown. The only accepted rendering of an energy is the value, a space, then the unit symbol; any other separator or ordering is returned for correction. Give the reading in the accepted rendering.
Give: 263 kWh
